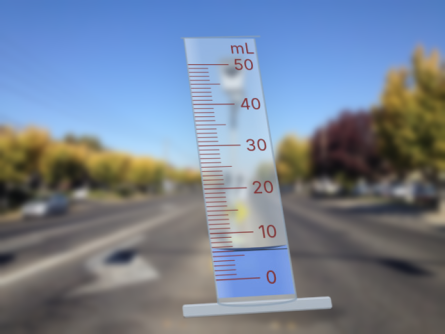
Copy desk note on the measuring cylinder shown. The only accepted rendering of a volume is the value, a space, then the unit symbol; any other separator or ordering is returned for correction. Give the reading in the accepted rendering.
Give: 6 mL
